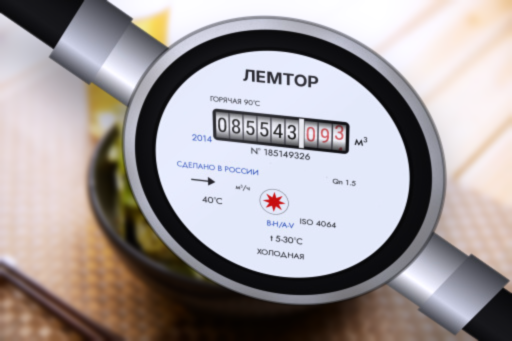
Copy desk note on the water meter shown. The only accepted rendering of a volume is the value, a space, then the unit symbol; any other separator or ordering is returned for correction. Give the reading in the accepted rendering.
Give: 85543.093 m³
